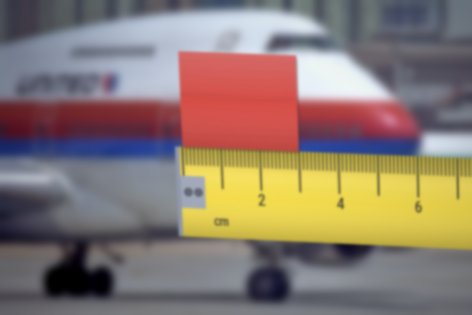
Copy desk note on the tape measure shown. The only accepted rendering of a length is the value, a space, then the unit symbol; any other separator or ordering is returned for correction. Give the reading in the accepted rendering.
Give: 3 cm
